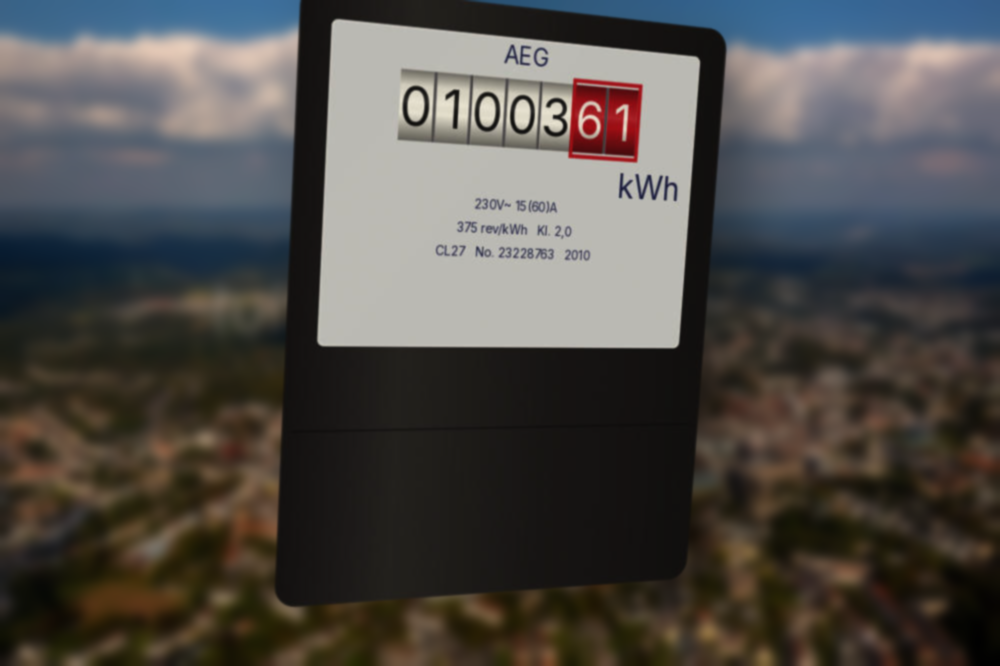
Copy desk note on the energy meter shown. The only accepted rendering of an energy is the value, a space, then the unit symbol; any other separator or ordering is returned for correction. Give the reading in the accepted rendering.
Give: 1003.61 kWh
